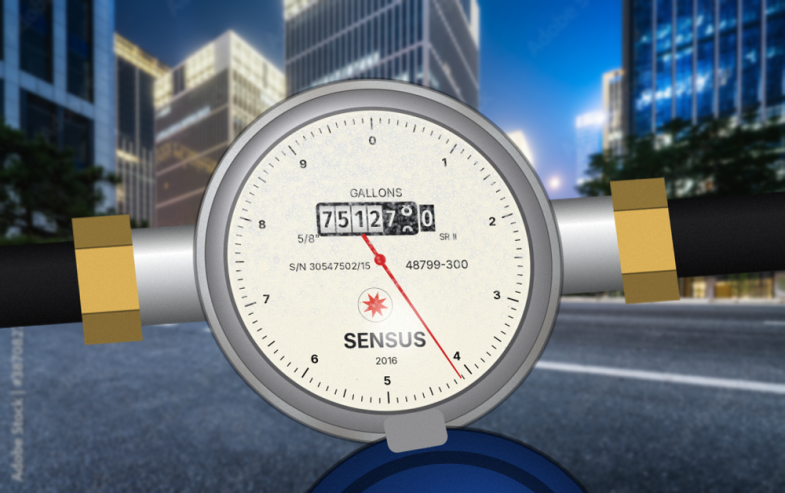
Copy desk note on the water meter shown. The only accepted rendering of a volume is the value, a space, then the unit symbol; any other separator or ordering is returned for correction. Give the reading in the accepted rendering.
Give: 7512784.1 gal
